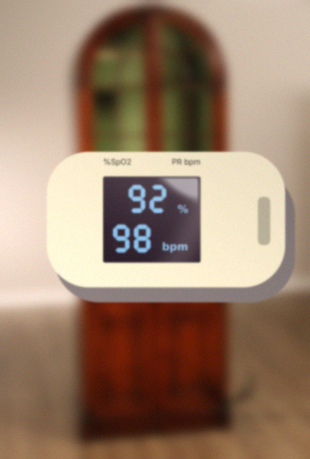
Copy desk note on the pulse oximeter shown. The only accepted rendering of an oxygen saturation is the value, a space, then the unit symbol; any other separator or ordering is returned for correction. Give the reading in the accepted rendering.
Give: 92 %
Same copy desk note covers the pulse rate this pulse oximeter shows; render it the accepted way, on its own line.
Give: 98 bpm
